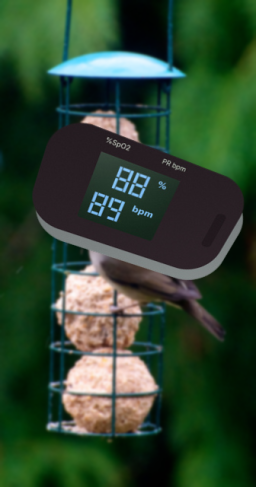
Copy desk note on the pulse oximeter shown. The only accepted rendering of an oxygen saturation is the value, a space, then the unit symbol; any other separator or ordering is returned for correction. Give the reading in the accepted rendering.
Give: 88 %
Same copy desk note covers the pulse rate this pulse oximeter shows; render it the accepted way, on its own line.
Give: 89 bpm
